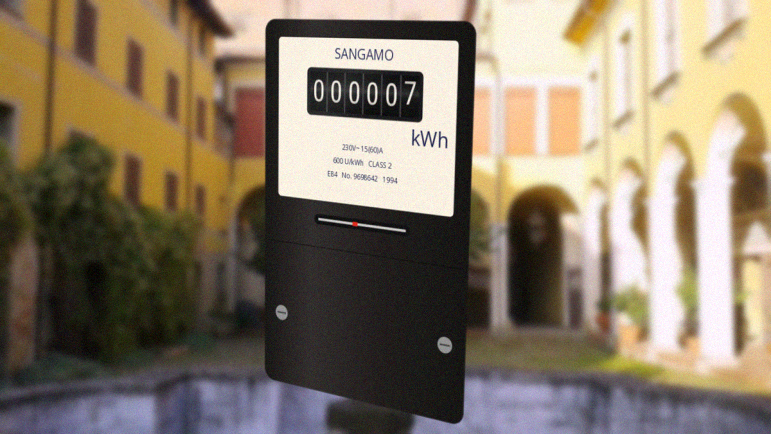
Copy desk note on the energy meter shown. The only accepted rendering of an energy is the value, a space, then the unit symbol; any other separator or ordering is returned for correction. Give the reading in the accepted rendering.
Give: 7 kWh
